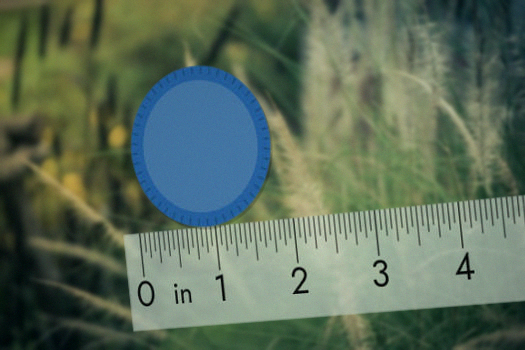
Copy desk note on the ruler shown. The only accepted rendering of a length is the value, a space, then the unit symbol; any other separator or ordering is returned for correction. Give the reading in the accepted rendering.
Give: 1.8125 in
